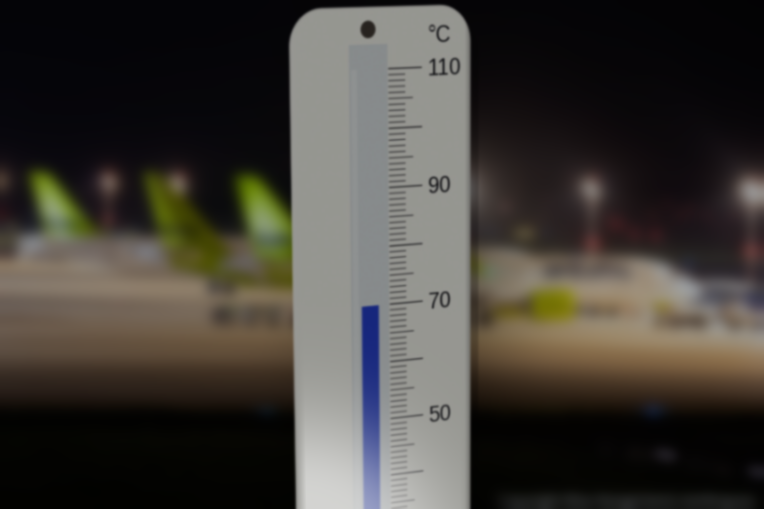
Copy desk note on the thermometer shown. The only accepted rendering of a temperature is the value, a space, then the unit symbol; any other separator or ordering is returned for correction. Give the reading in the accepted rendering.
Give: 70 °C
